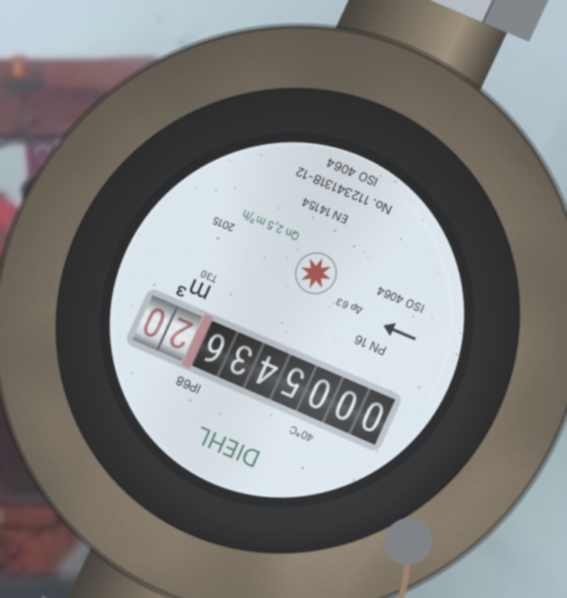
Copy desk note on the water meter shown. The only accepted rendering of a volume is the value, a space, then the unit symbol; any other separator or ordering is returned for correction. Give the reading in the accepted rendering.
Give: 5436.20 m³
